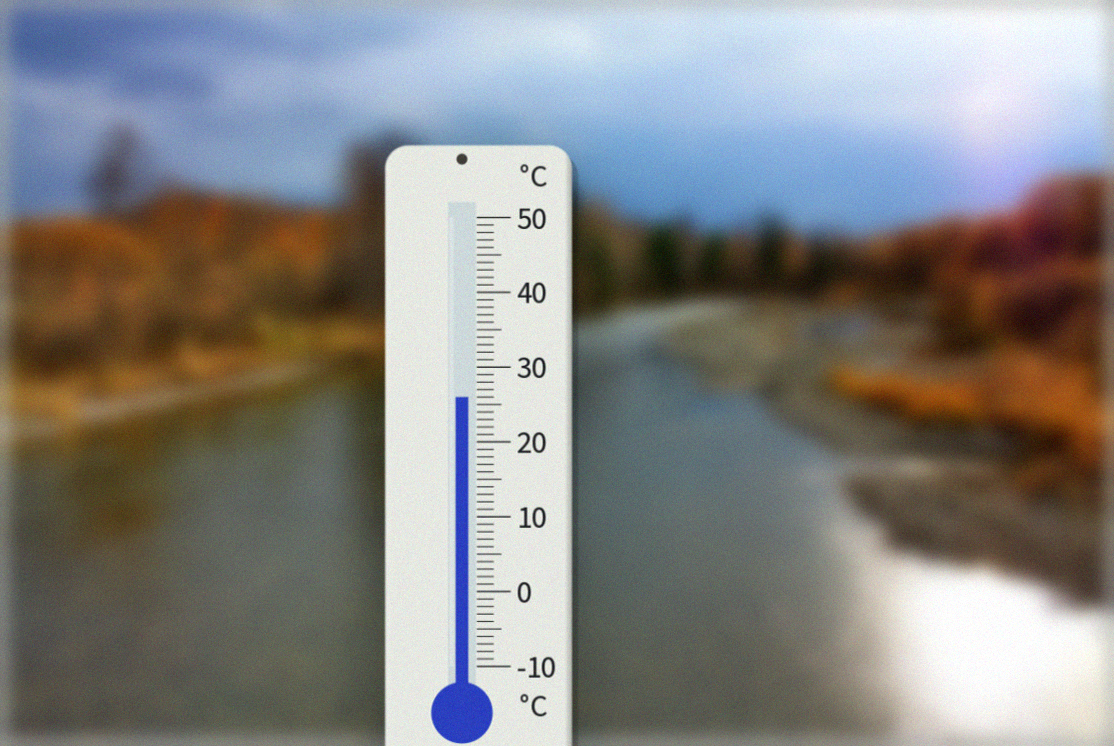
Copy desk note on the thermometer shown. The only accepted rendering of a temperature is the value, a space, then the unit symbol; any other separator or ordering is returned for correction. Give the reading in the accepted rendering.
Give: 26 °C
